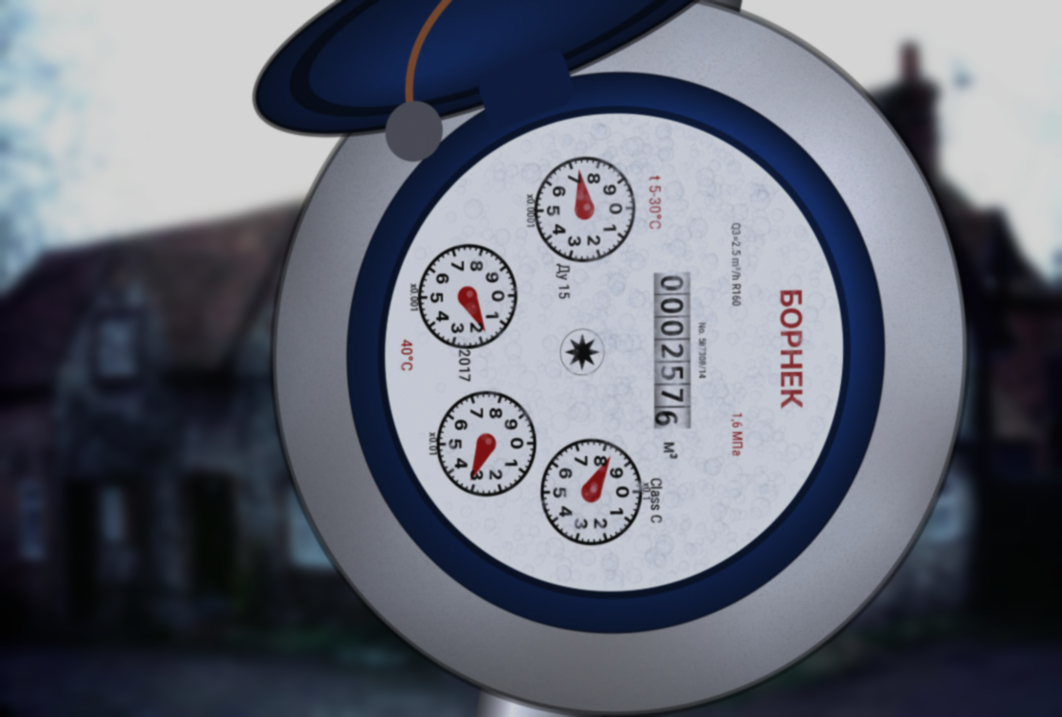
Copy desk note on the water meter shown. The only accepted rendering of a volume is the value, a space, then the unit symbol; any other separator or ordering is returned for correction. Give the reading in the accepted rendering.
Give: 2575.8317 m³
